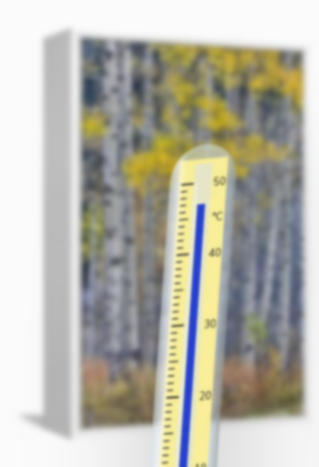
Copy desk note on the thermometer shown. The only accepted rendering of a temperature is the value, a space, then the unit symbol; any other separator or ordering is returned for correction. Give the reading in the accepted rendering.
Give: 47 °C
